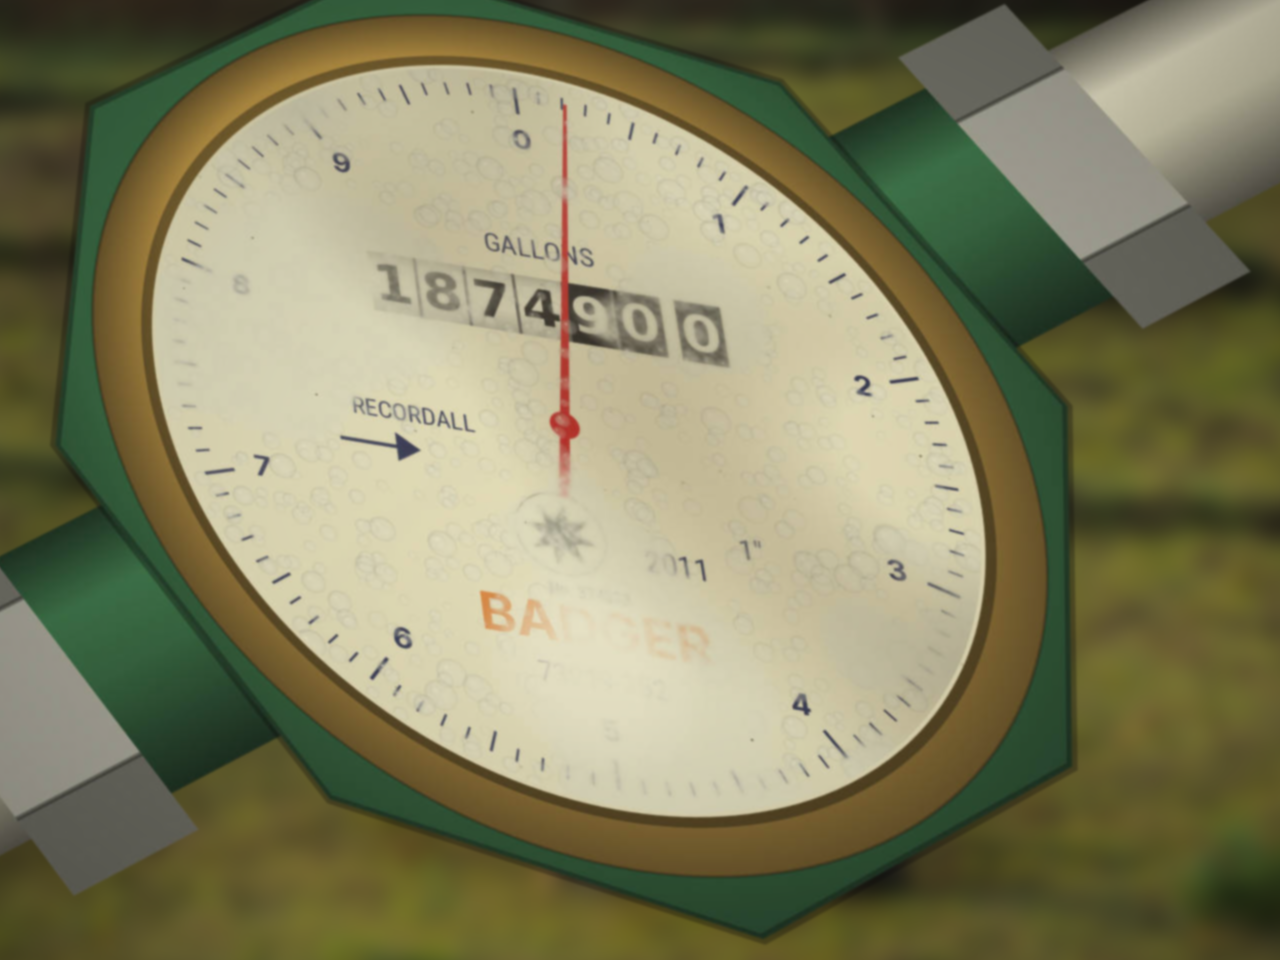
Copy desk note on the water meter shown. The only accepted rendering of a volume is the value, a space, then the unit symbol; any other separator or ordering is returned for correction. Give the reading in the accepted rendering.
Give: 1874900.2 gal
